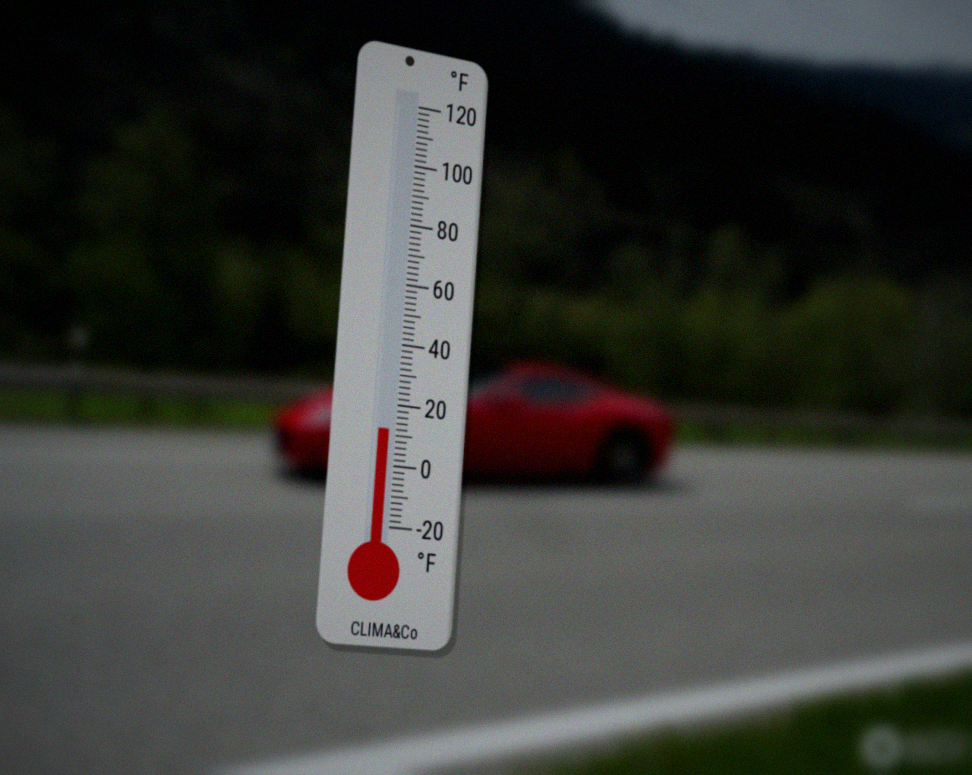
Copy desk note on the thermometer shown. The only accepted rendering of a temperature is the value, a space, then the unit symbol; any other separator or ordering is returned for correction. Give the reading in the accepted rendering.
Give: 12 °F
